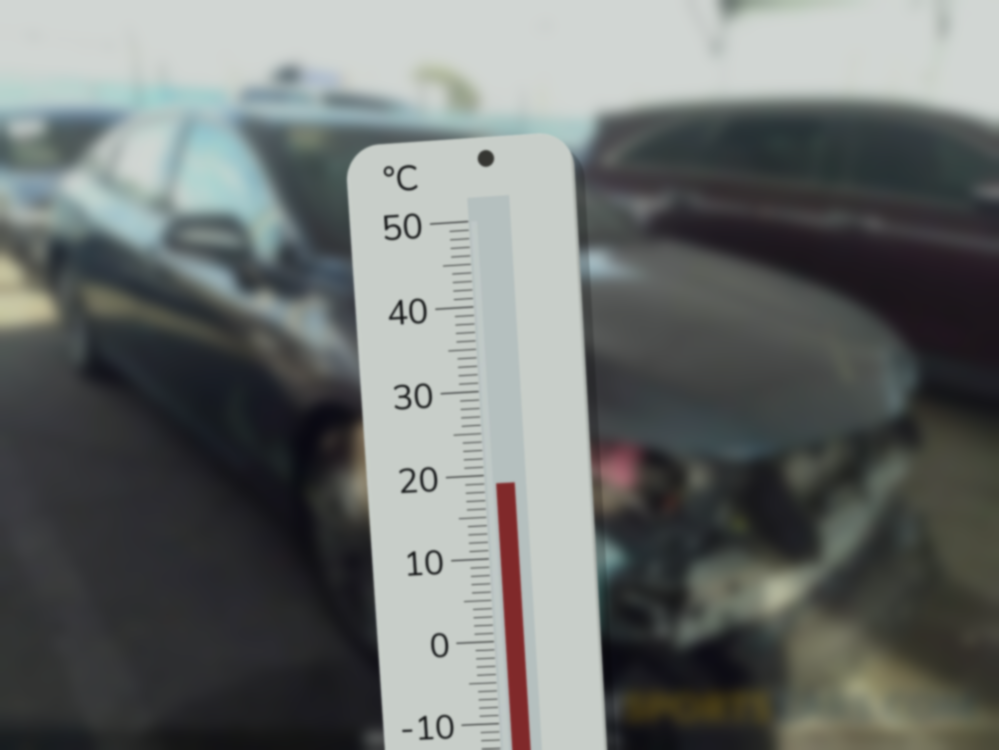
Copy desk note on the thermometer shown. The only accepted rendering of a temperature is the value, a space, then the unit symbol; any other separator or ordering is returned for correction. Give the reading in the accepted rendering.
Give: 19 °C
